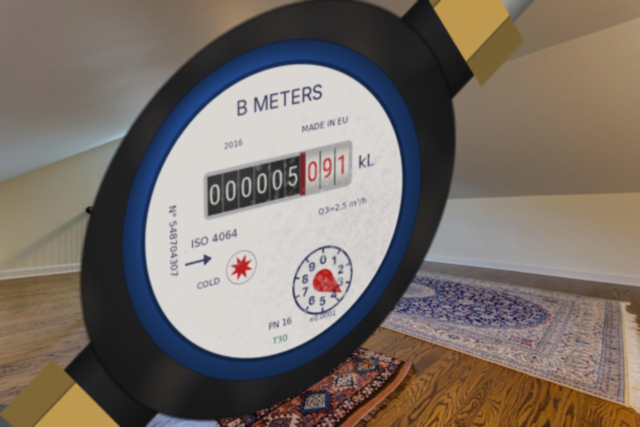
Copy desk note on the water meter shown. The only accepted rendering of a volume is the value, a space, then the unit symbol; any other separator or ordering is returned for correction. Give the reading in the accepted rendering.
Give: 5.0913 kL
